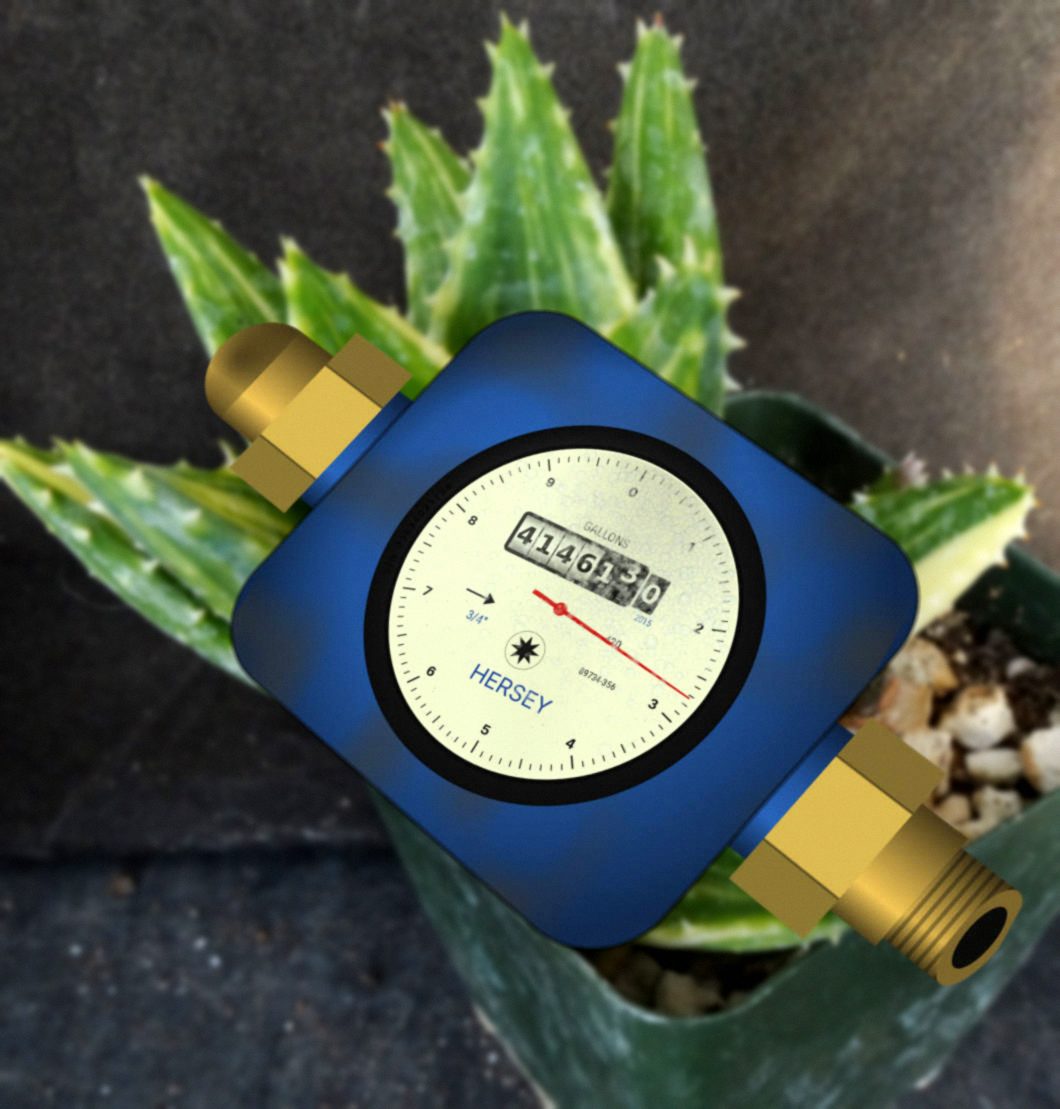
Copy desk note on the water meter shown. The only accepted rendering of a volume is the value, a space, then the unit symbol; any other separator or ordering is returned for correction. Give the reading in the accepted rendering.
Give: 4146132.7 gal
